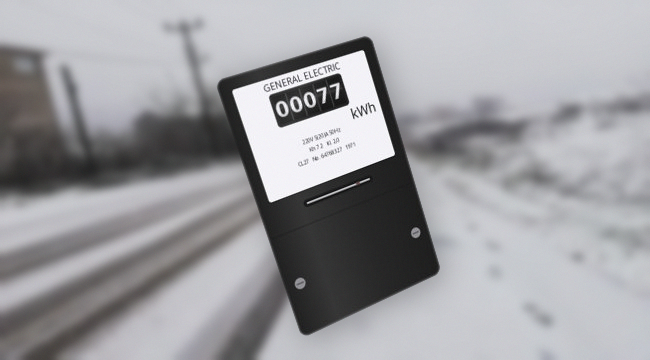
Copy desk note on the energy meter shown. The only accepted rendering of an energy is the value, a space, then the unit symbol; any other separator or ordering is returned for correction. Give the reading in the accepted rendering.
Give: 77 kWh
